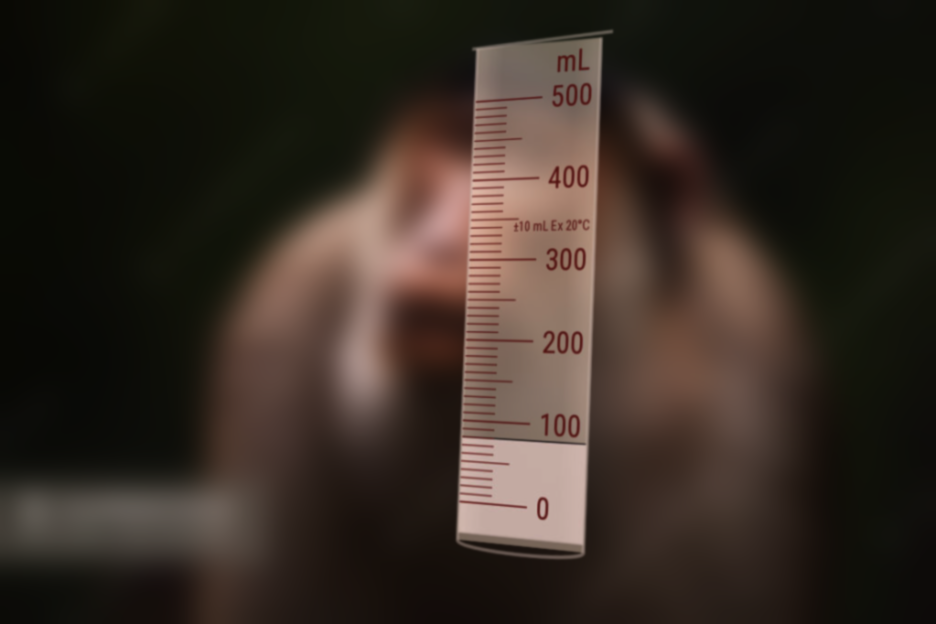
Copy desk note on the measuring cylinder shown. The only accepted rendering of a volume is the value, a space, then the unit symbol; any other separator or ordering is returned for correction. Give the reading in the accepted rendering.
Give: 80 mL
